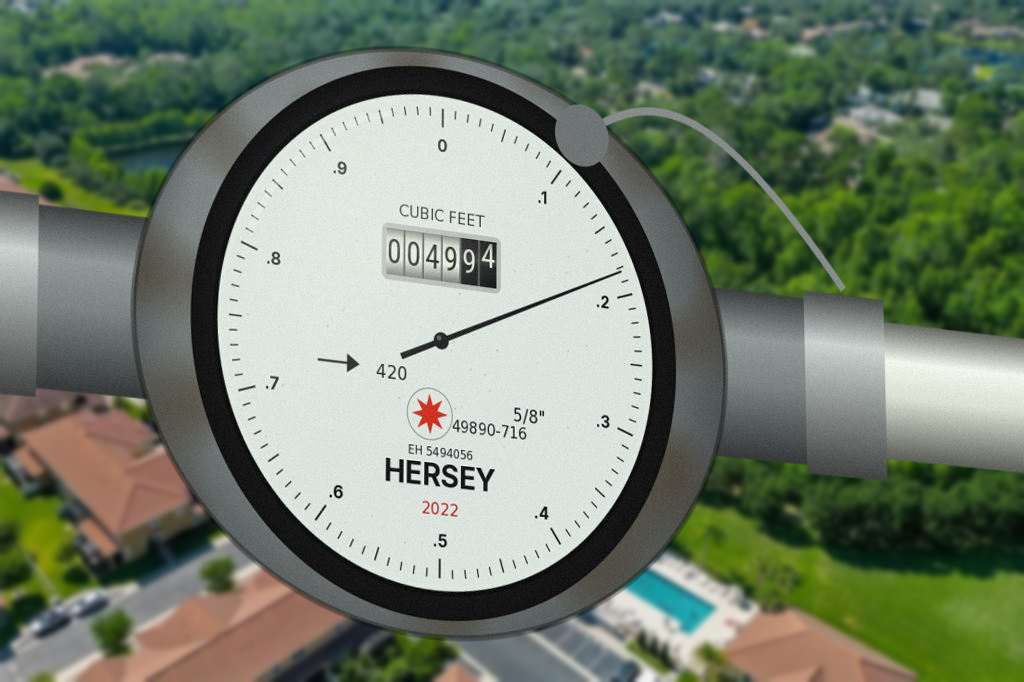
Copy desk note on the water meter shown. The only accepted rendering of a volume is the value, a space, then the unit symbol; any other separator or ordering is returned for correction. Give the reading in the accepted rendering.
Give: 4994.18 ft³
